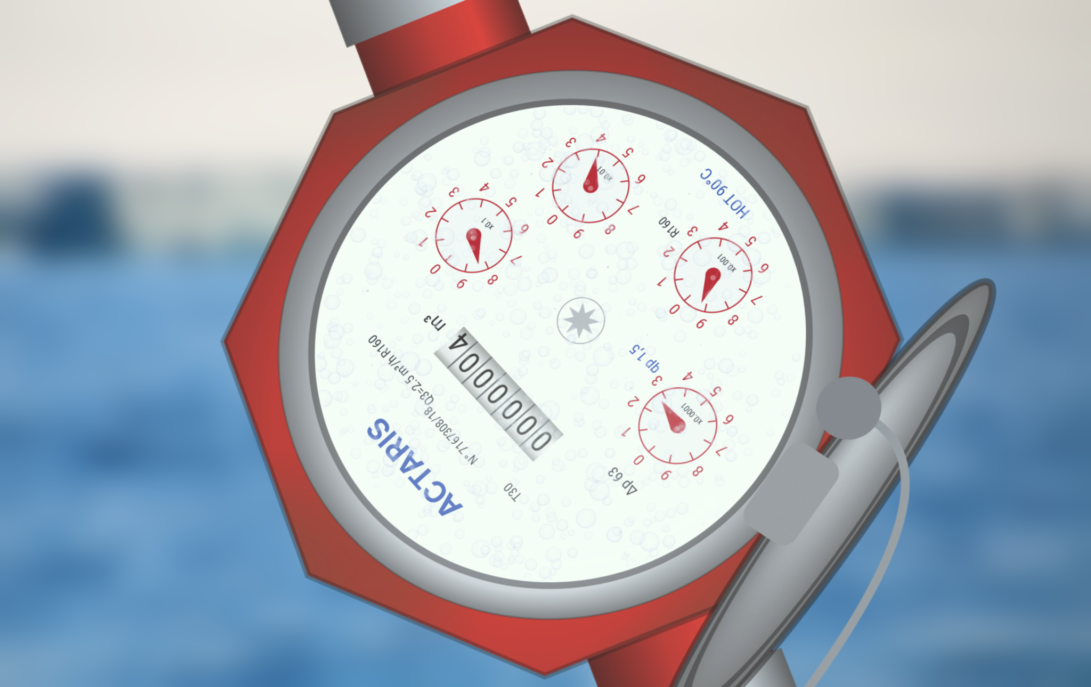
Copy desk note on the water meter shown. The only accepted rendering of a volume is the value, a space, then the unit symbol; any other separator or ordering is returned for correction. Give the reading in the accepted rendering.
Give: 3.8392 m³
